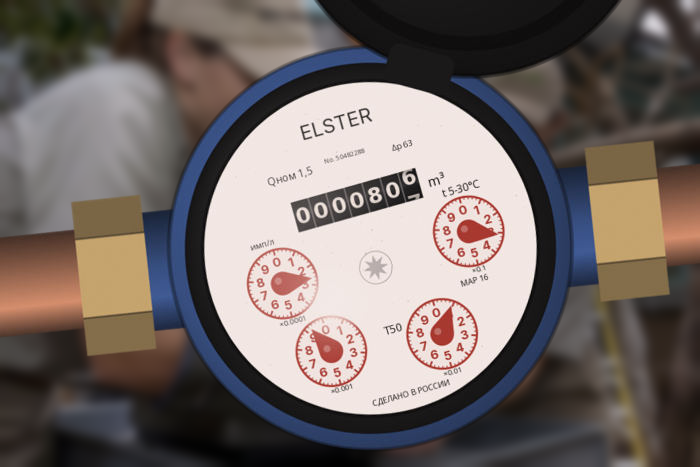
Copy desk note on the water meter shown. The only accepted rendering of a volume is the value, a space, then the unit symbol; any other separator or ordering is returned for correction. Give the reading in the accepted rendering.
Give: 806.3092 m³
